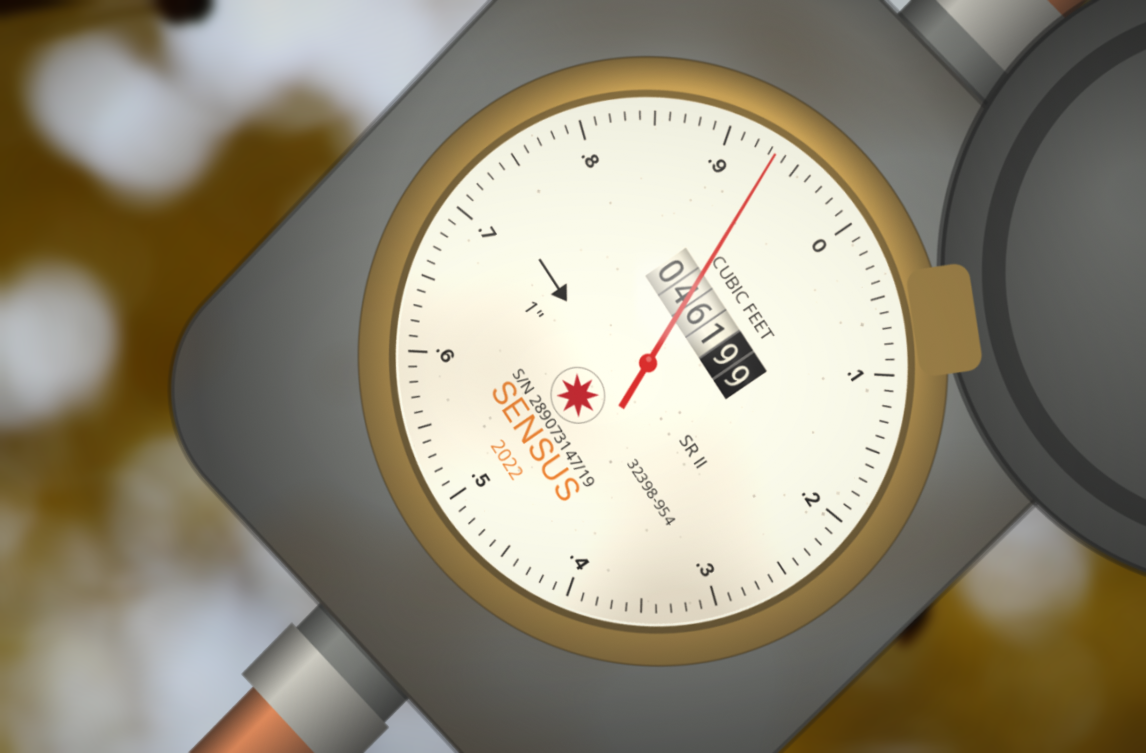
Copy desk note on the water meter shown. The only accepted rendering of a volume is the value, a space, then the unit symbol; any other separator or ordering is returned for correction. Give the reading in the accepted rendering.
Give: 46198.93 ft³
